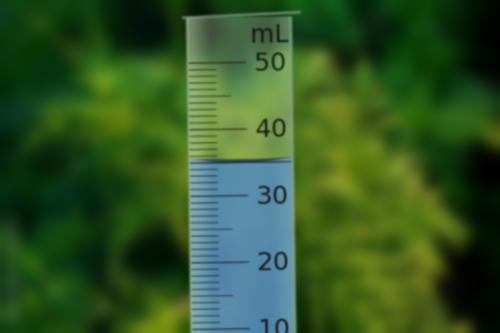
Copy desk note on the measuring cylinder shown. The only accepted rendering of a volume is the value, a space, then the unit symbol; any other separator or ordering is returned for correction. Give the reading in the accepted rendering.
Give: 35 mL
